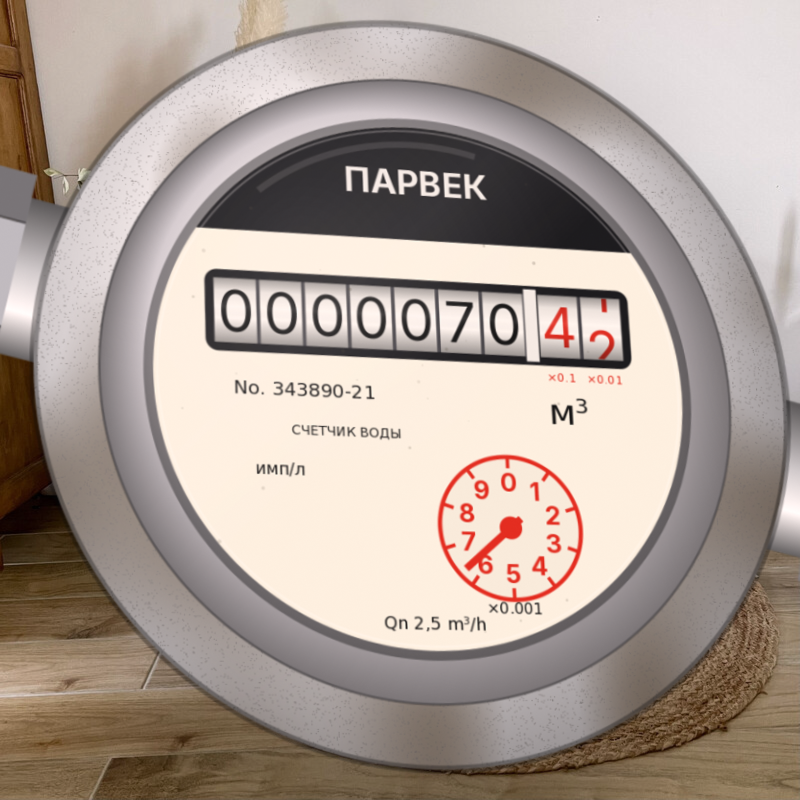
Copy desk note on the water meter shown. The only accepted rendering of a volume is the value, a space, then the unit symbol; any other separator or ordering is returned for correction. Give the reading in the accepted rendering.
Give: 70.416 m³
